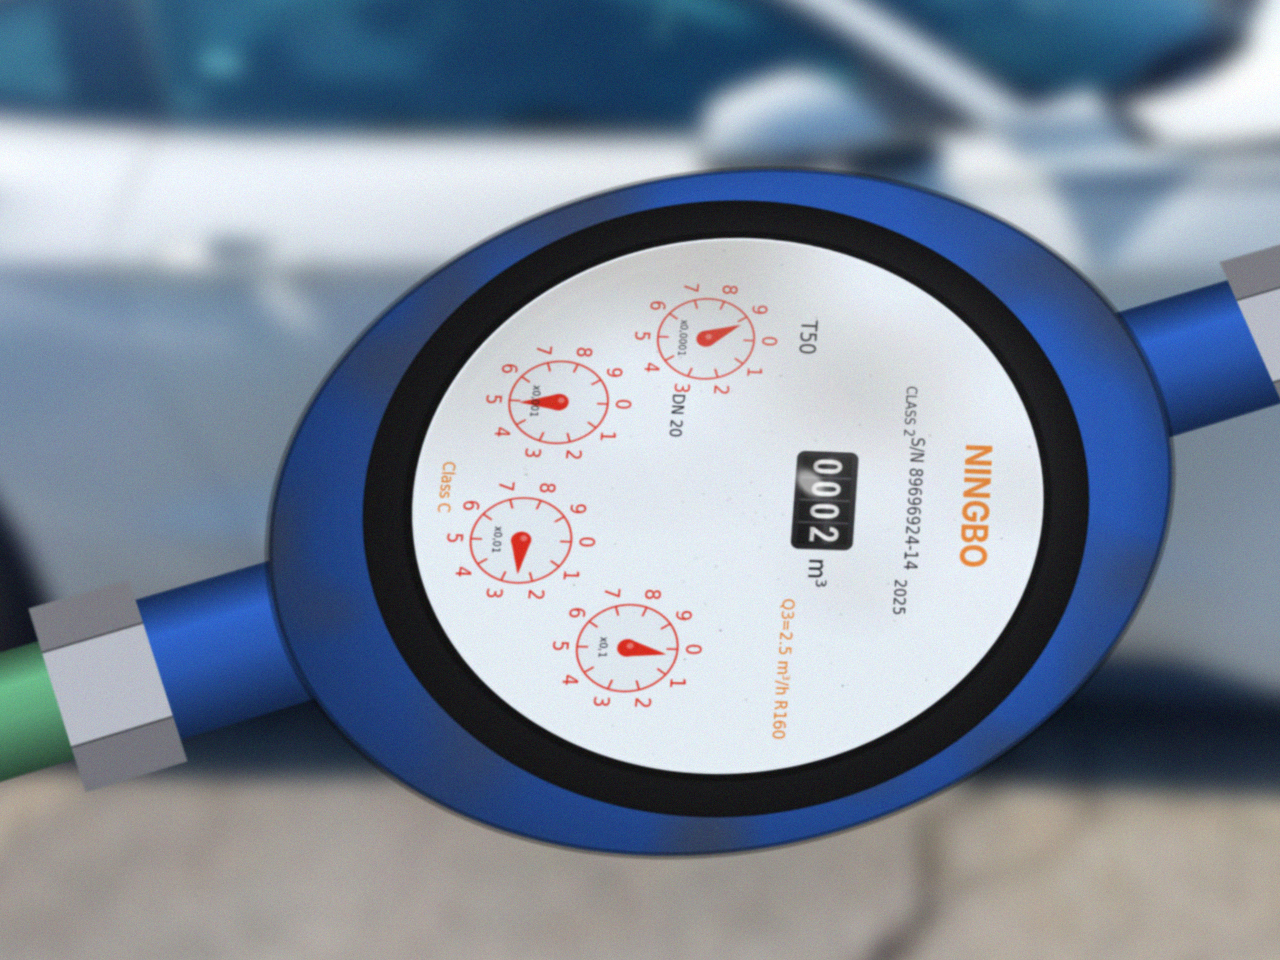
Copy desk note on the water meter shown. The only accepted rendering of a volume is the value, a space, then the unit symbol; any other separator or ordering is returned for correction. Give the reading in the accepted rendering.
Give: 2.0249 m³
